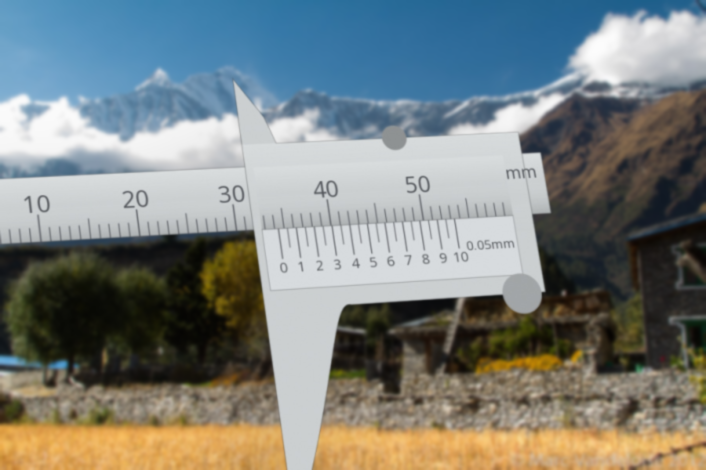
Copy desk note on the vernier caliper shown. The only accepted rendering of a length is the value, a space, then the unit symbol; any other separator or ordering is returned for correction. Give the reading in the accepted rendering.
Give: 34.4 mm
